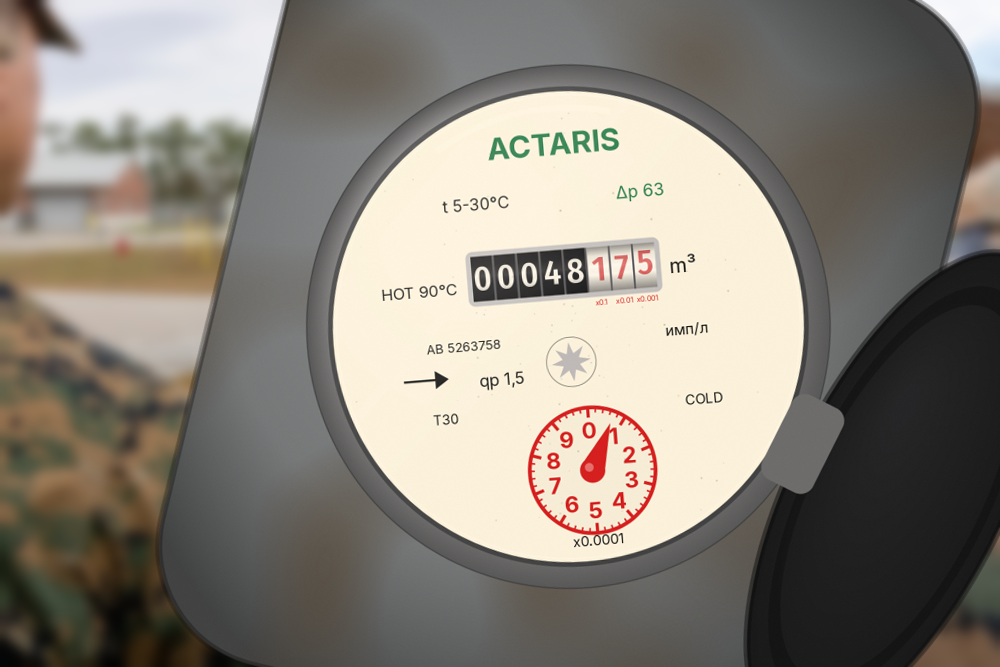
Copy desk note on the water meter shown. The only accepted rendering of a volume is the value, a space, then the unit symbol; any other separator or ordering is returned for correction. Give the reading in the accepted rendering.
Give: 48.1750 m³
